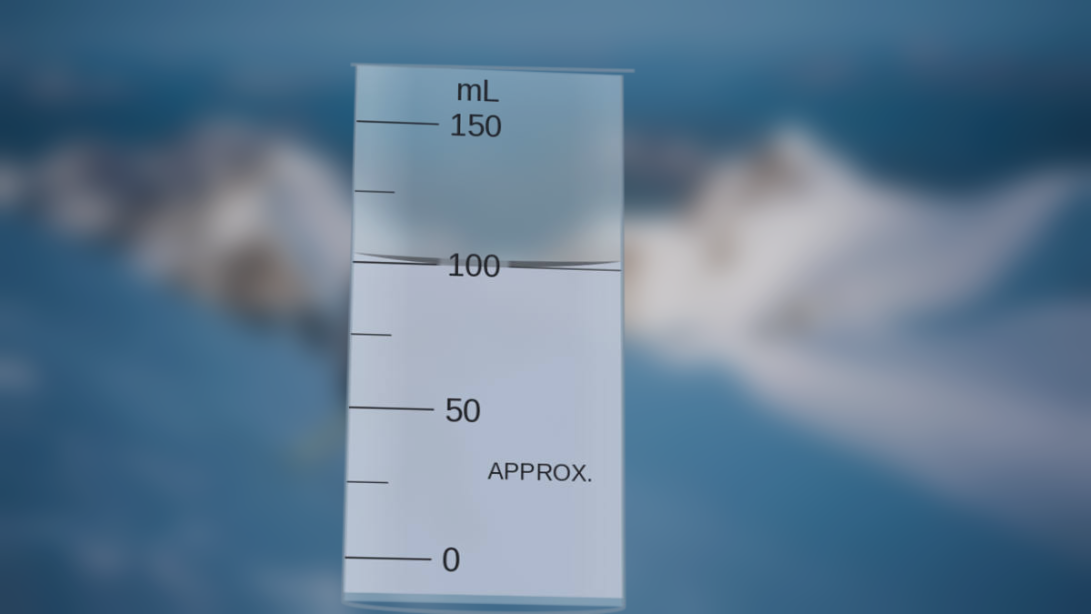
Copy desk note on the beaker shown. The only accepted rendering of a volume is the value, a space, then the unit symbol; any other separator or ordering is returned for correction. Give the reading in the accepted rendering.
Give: 100 mL
